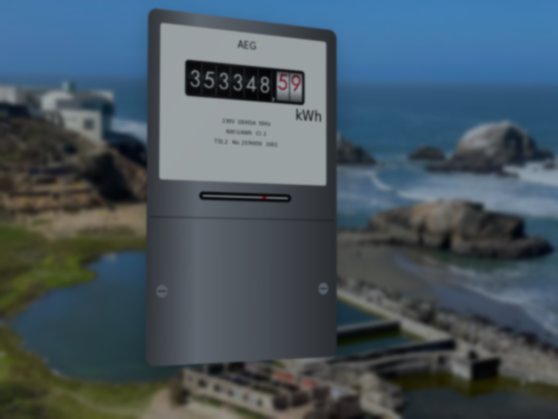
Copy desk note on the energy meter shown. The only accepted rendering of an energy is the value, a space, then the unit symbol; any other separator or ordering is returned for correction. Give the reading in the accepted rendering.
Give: 353348.59 kWh
